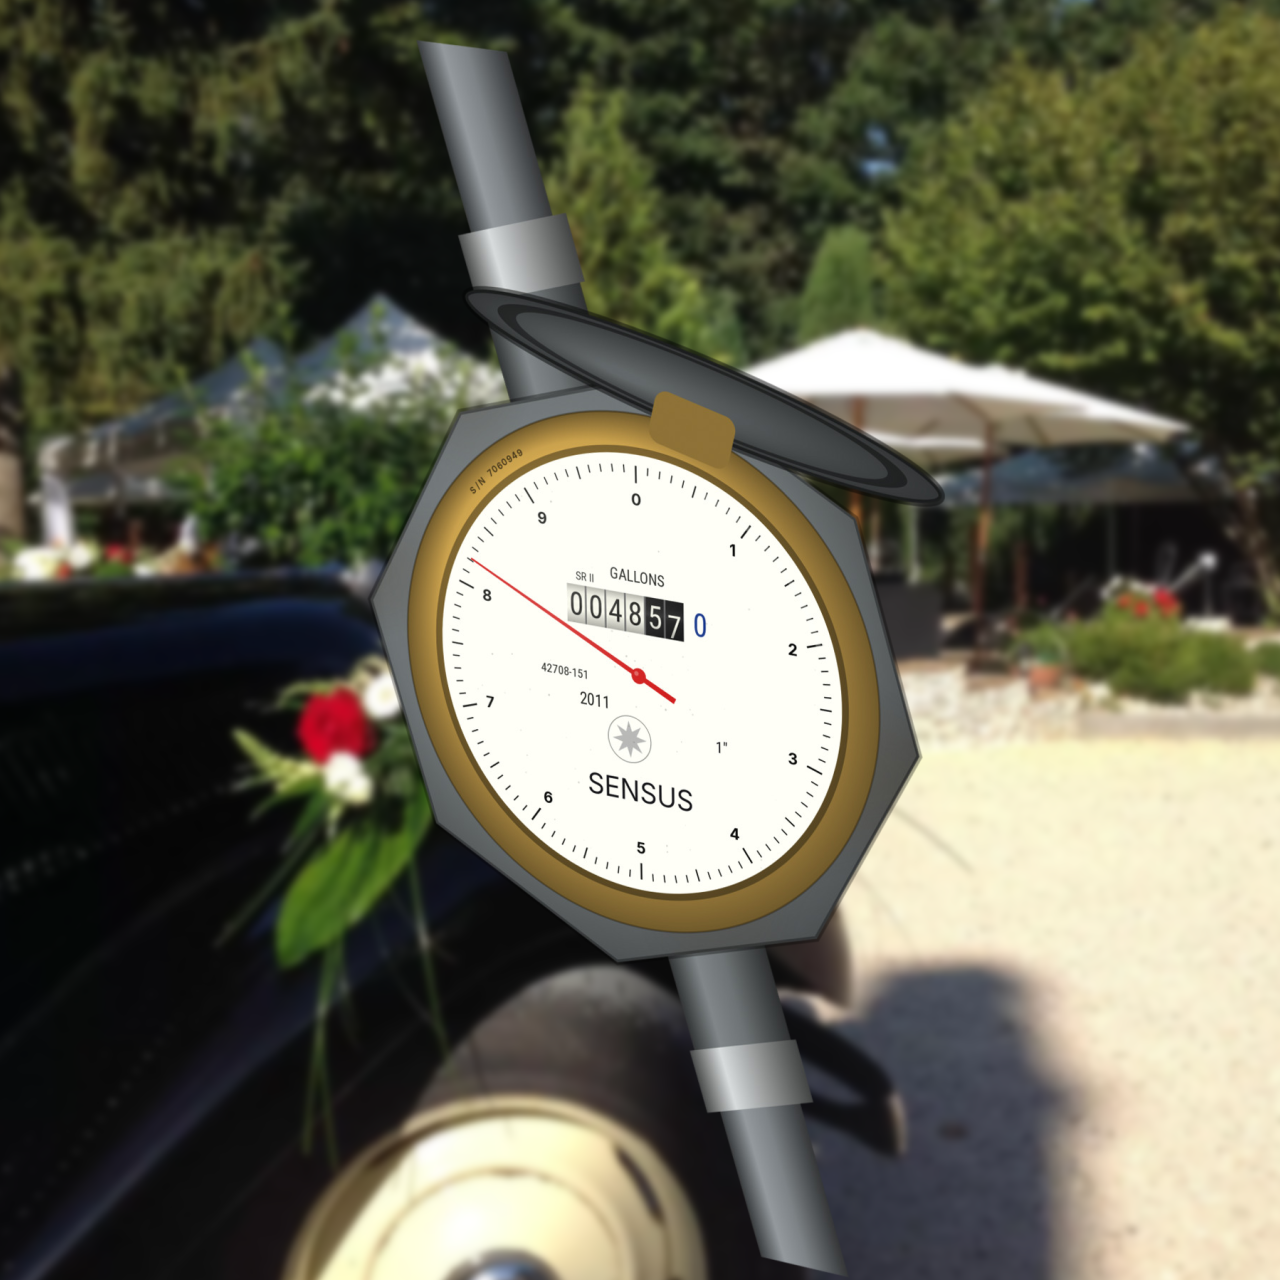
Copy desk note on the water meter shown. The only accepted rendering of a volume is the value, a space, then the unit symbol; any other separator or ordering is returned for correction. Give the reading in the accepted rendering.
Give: 48568.2 gal
